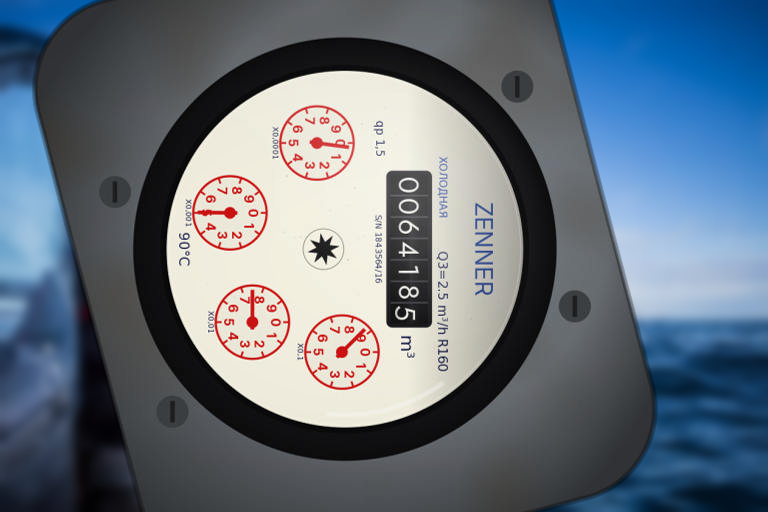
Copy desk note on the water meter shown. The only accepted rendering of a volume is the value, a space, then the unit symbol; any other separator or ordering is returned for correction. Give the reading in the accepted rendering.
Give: 64184.8750 m³
